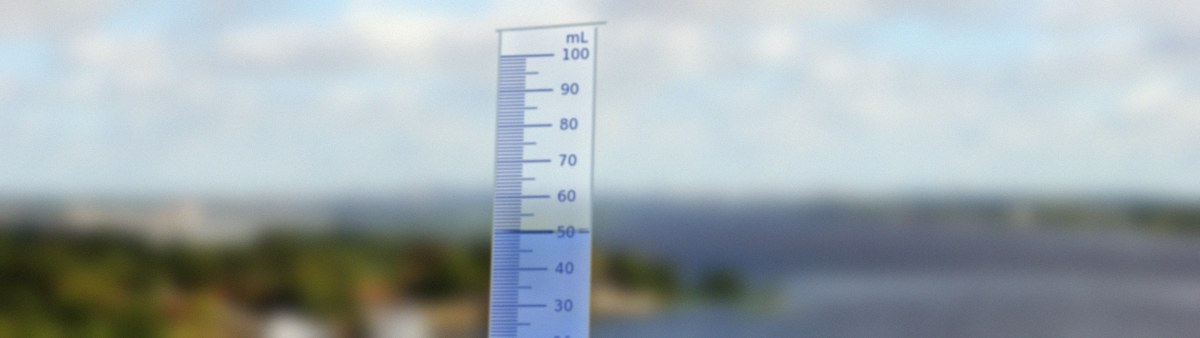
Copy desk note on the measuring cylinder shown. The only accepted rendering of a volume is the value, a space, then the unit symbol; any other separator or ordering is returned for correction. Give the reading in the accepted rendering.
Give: 50 mL
